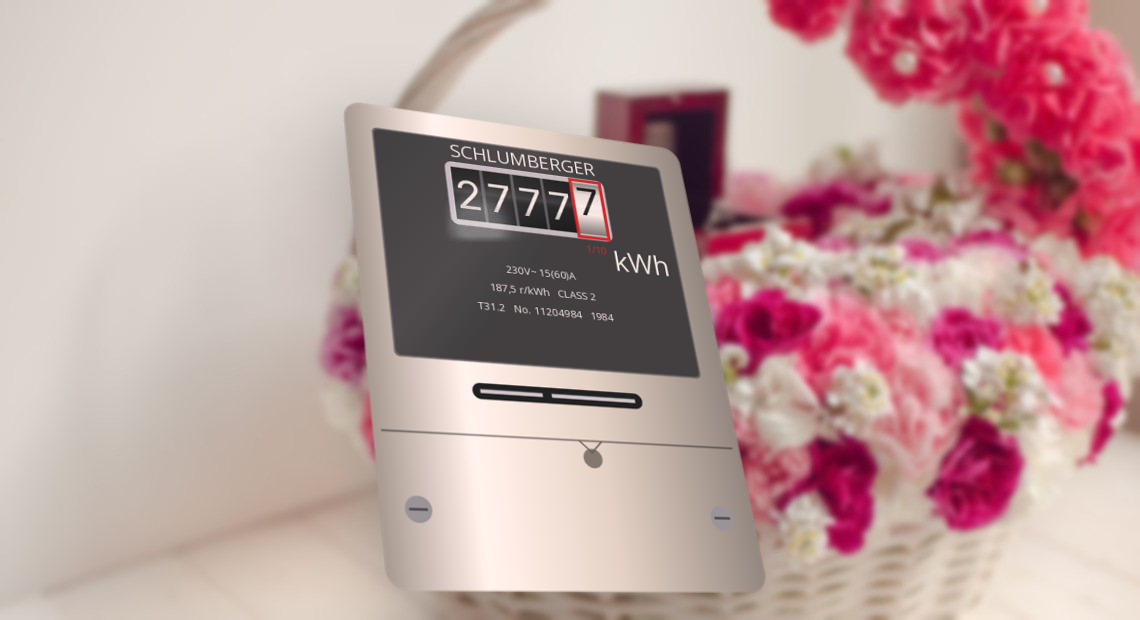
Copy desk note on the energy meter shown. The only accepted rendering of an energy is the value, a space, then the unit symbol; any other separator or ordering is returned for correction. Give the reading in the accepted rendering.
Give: 2777.7 kWh
